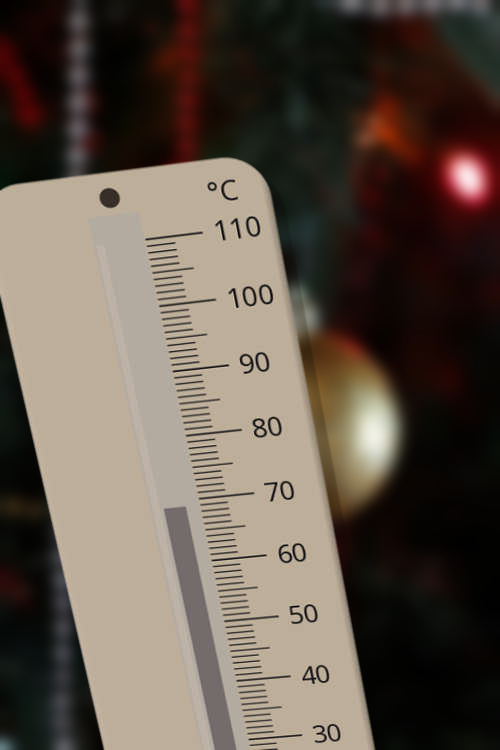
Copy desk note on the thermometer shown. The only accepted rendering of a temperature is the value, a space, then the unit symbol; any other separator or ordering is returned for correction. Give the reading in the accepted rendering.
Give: 69 °C
